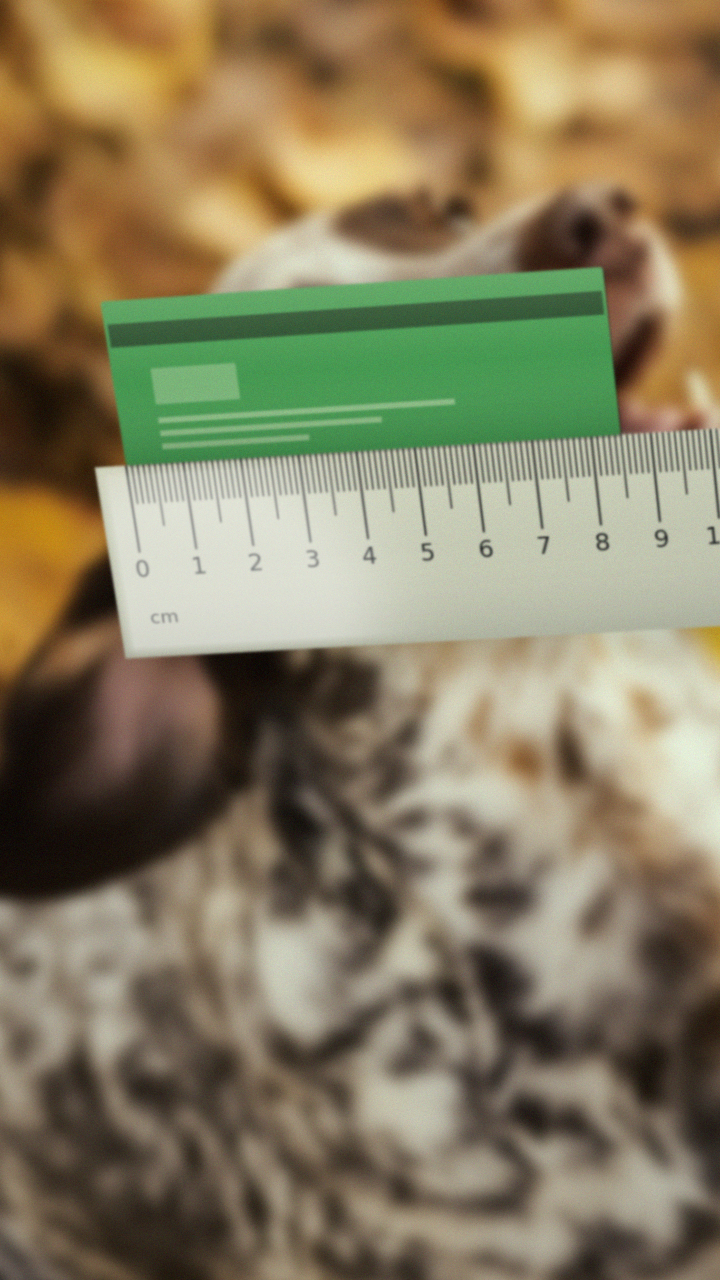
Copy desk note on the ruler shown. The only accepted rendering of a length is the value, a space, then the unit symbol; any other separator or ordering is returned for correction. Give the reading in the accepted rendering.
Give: 8.5 cm
